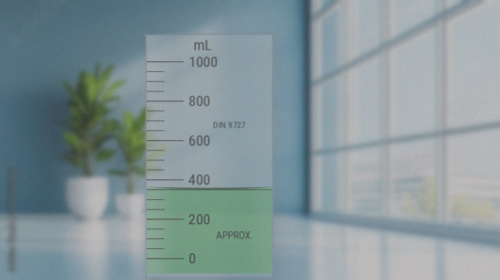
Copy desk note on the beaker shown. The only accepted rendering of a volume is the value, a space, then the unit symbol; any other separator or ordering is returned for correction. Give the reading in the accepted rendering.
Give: 350 mL
